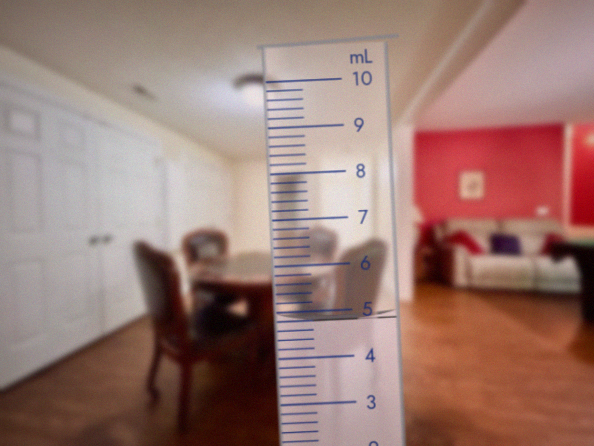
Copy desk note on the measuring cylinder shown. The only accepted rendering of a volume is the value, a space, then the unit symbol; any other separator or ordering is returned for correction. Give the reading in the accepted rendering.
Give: 4.8 mL
